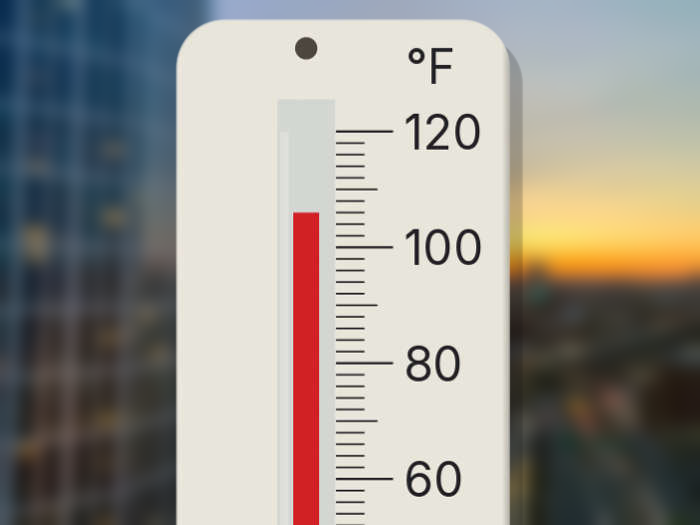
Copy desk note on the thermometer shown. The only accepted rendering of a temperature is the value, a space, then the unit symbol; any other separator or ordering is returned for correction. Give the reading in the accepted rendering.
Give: 106 °F
